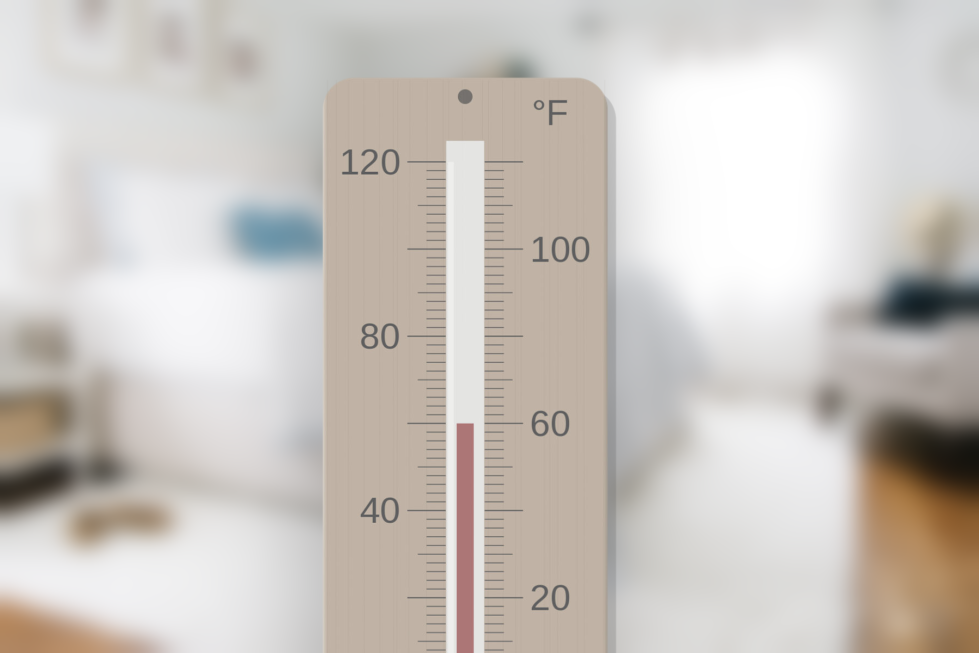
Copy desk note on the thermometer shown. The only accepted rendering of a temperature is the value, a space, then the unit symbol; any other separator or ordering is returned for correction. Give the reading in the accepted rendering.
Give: 60 °F
